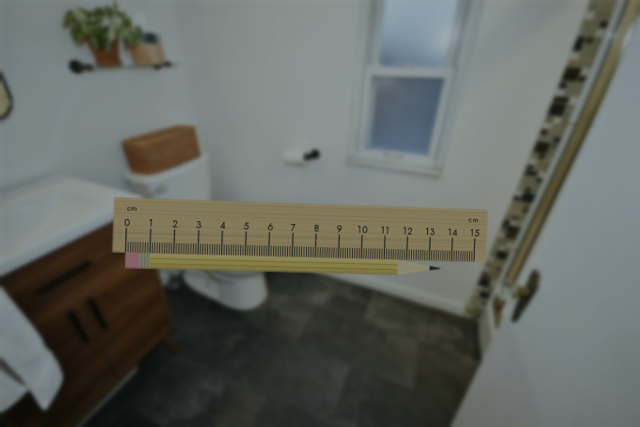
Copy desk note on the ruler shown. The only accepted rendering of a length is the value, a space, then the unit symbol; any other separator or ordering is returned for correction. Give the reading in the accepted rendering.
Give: 13.5 cm
